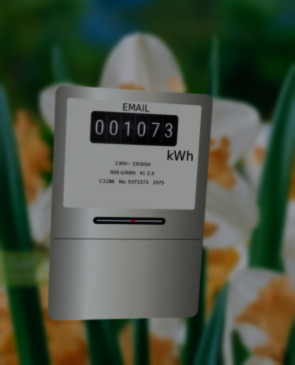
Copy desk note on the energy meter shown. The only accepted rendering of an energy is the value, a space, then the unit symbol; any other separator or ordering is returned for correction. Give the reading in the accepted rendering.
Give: 1073 kWh
